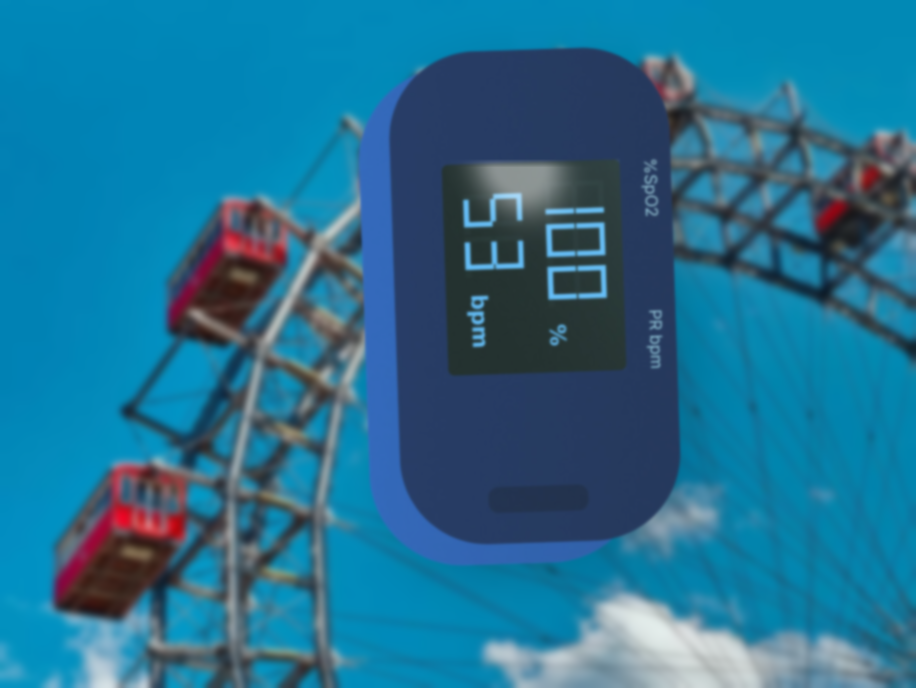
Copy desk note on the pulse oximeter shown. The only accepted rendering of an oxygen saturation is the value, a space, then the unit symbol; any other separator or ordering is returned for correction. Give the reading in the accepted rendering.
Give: 100 %
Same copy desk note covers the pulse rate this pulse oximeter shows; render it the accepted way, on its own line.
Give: 53 bpm
